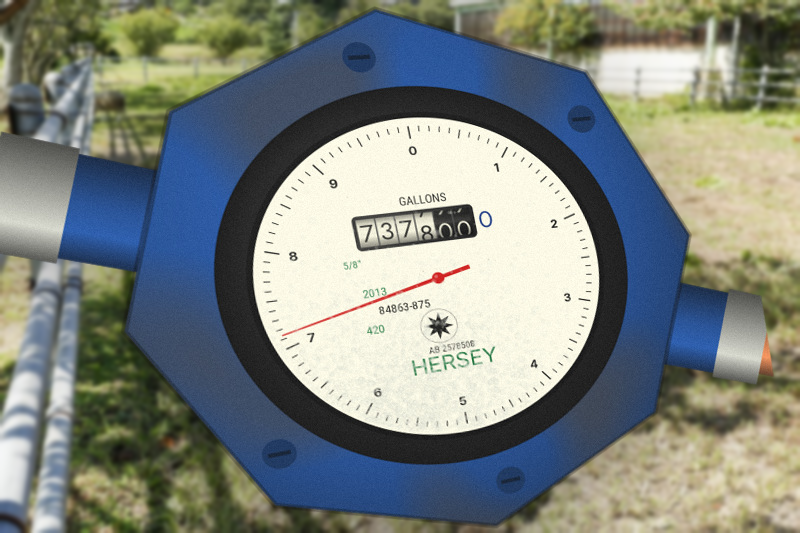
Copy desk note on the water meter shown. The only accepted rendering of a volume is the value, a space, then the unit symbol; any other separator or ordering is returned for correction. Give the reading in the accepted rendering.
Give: 7377997.1 gal
